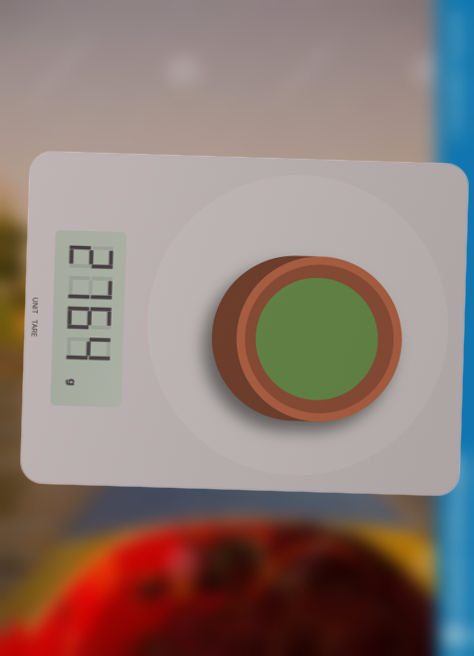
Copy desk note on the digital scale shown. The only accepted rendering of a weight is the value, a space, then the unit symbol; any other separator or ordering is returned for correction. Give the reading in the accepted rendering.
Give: 2764 g
